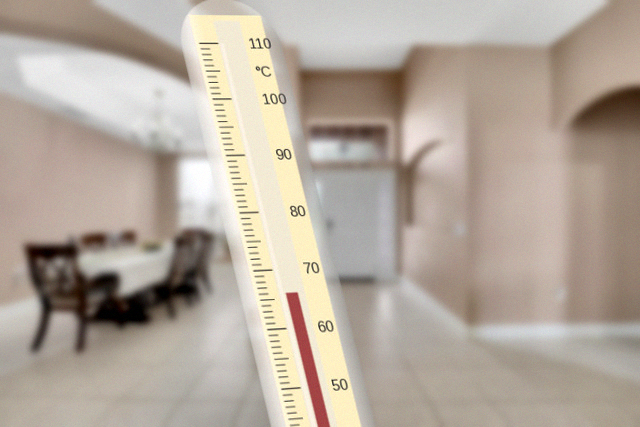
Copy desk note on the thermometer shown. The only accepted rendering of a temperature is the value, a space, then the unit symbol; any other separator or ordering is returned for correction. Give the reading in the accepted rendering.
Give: 66 °C
